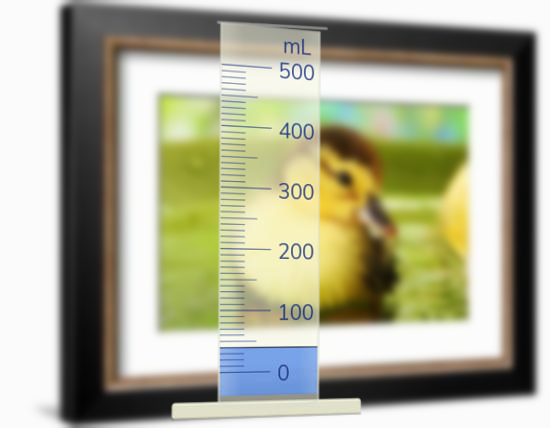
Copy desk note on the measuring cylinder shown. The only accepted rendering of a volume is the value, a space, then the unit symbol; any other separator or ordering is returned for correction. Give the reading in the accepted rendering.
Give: 40 mL
